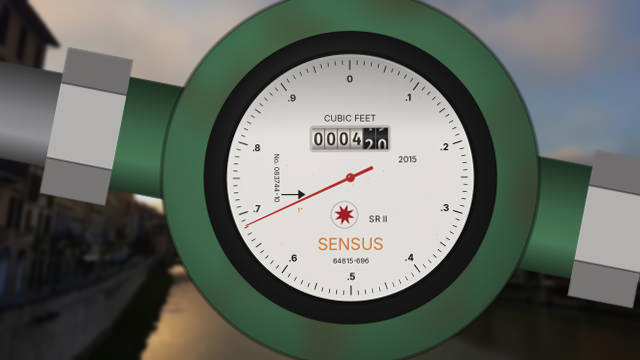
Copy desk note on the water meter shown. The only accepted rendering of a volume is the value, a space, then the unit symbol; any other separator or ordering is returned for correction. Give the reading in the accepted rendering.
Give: 419.68 ft³
